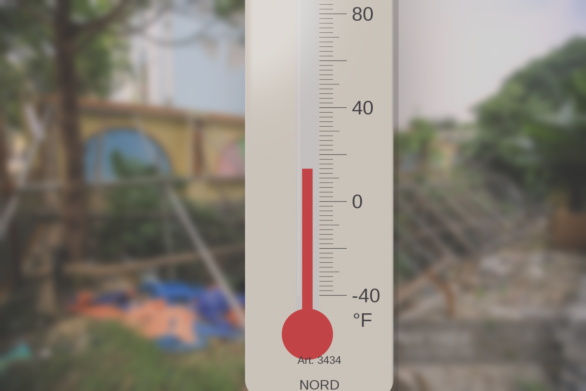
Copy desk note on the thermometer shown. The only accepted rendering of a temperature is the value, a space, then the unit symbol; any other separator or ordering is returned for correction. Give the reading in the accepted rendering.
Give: 14 °F
